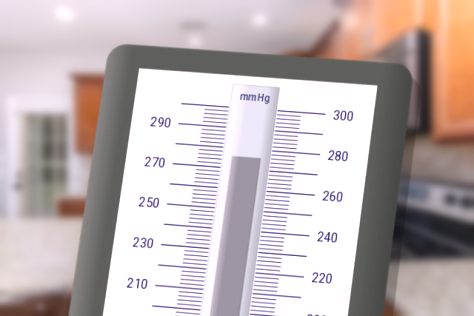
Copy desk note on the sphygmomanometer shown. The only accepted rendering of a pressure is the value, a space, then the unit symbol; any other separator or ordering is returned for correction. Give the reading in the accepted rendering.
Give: 276 mmHg
